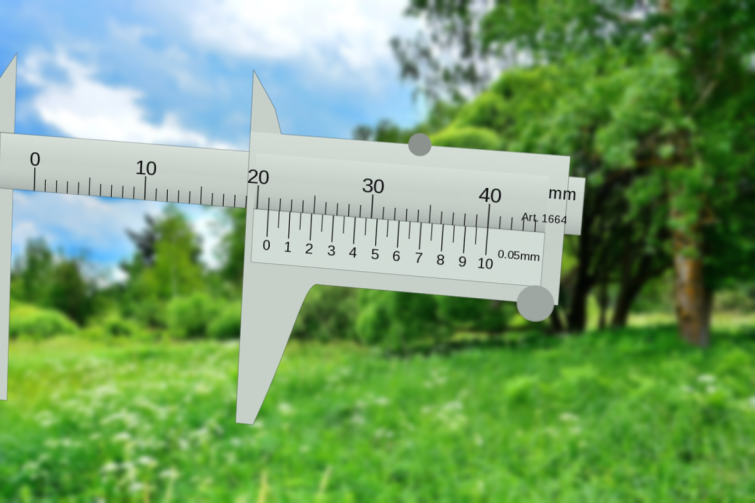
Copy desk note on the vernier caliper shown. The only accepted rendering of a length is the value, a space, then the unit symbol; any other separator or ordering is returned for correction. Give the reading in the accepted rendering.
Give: 21.0 mm
